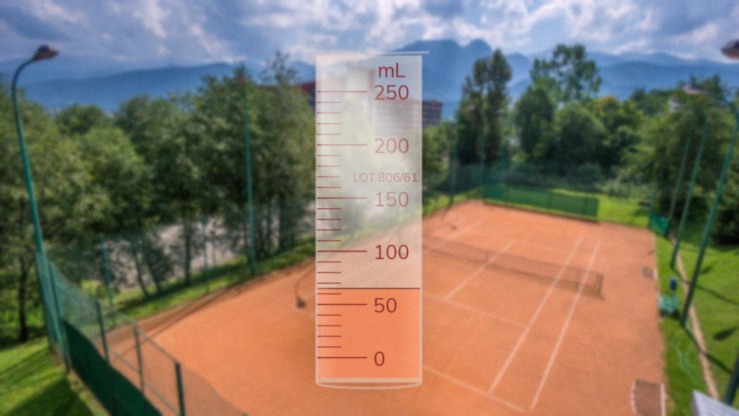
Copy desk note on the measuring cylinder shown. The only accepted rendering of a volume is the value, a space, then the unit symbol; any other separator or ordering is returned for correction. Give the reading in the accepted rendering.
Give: 65 mL
